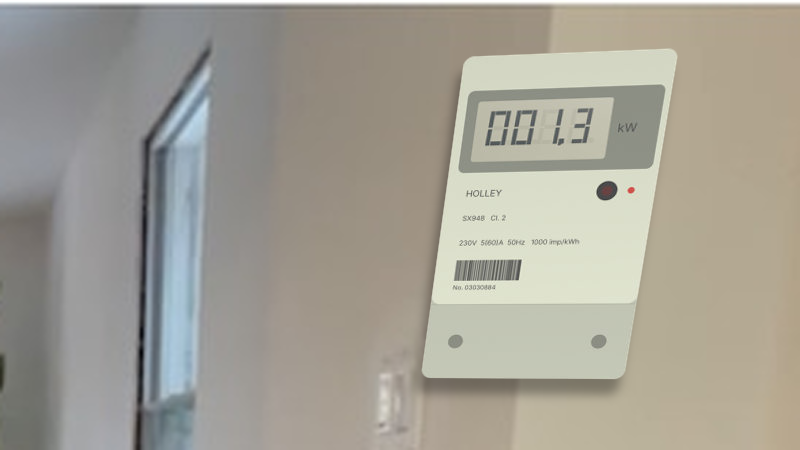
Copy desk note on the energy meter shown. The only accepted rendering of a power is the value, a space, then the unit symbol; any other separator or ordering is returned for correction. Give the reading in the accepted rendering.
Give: 1.3 kW
